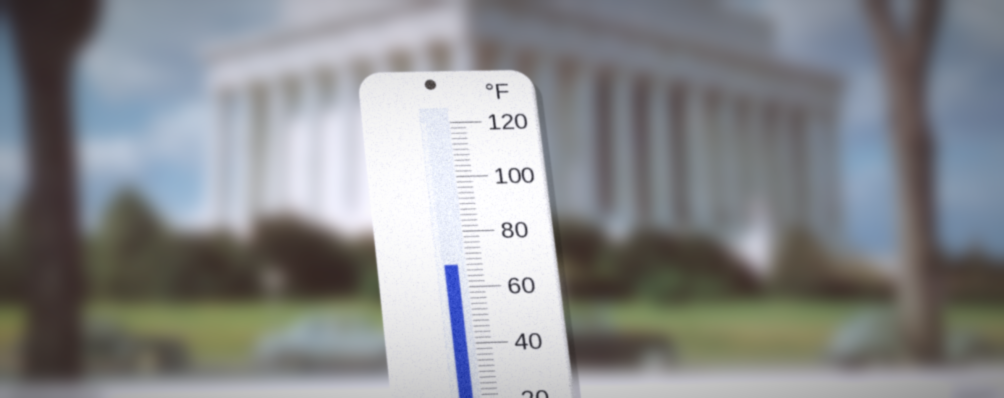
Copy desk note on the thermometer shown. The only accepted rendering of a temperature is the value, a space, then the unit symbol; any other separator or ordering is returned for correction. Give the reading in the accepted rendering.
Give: 68 °F
